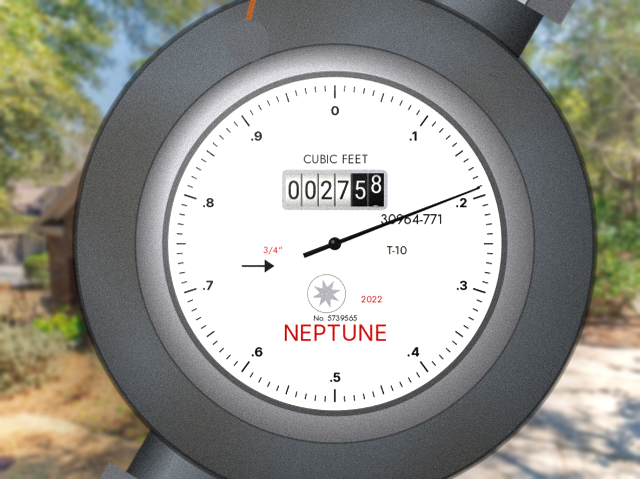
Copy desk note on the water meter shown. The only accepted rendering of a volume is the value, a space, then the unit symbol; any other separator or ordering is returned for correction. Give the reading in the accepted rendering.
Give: 2758.19 ft³
